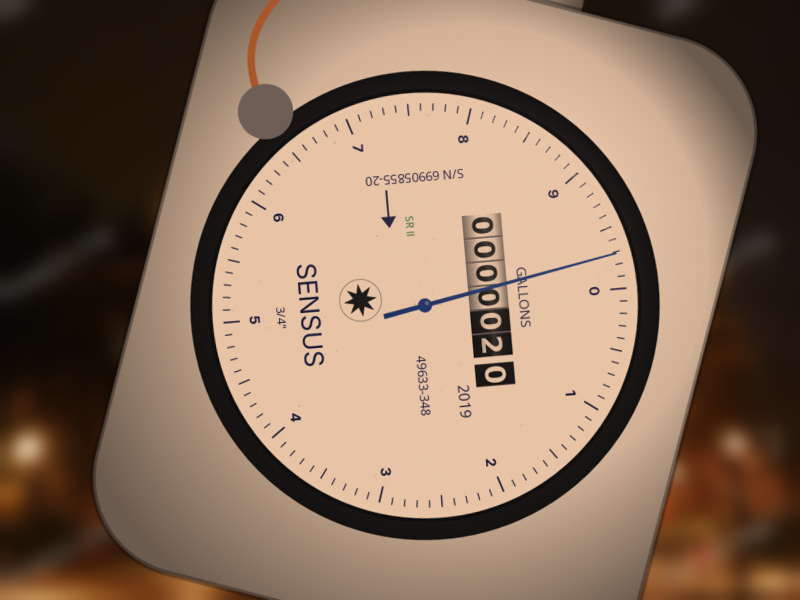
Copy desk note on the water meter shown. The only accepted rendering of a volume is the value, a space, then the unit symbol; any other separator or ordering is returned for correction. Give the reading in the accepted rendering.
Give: 19.7 gal
